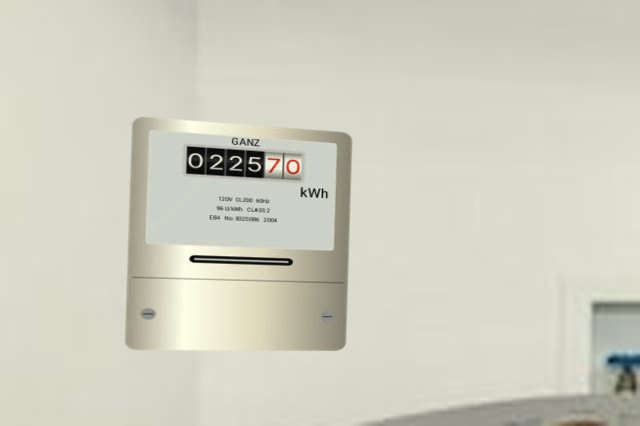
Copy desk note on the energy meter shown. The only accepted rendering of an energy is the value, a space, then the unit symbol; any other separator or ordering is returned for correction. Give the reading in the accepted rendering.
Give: 225.70 kWh
